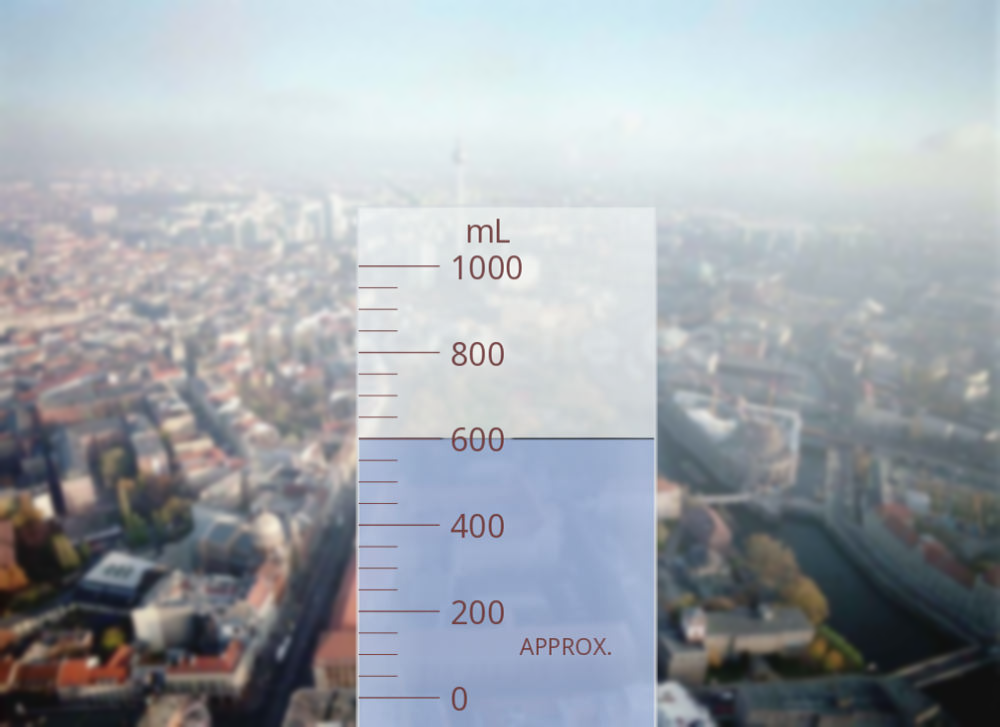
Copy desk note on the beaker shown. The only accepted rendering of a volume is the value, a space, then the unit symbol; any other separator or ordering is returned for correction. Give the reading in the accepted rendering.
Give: 600 mL
